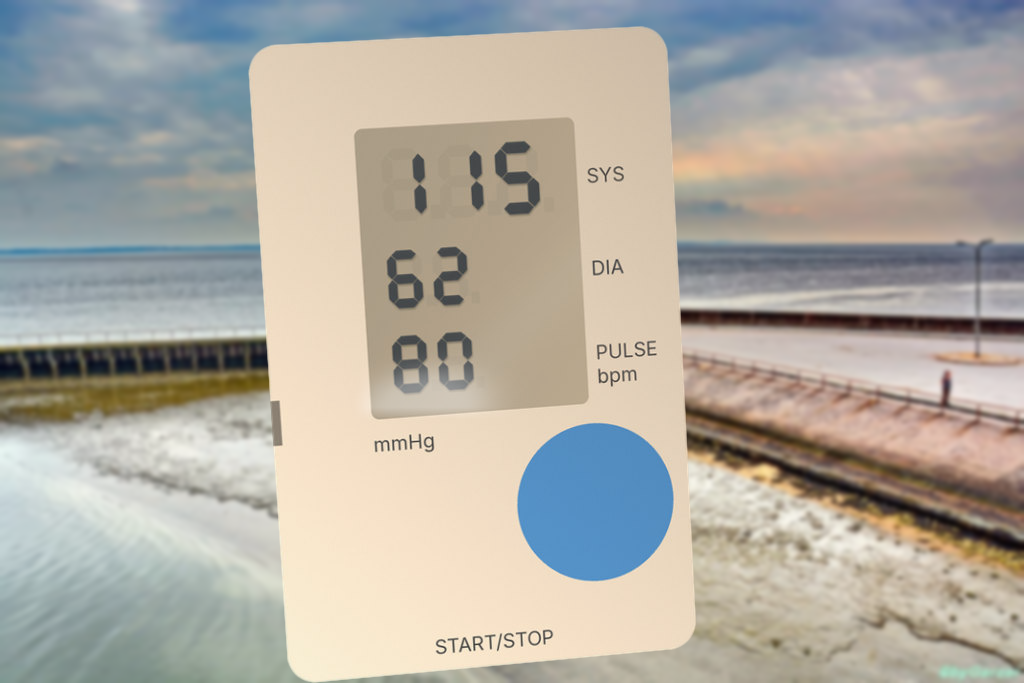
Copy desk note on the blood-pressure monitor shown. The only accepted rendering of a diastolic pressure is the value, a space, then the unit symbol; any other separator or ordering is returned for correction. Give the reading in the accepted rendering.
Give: 62 mmHg
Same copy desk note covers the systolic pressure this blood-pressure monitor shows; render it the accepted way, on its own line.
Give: 115 mmHg
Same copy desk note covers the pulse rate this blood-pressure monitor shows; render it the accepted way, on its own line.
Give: 80 bpm
